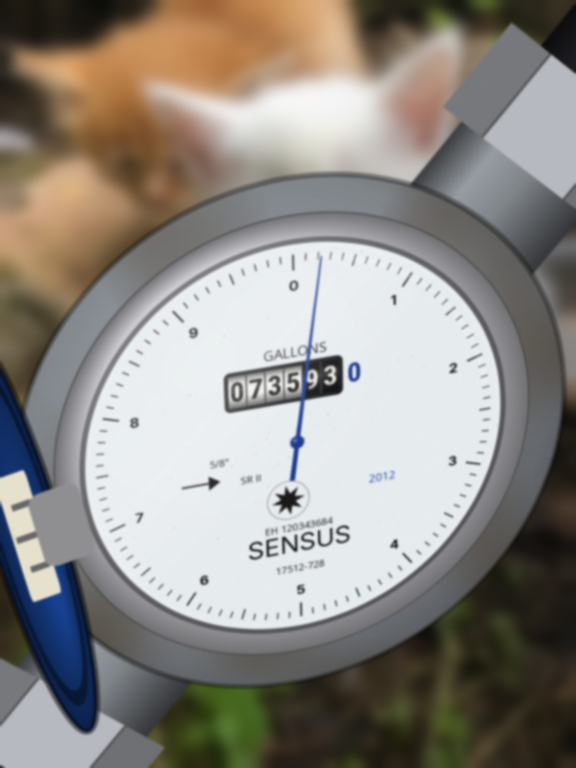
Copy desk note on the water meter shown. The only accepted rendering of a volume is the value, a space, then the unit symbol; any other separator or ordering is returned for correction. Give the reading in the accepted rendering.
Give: 735930.2 gal
